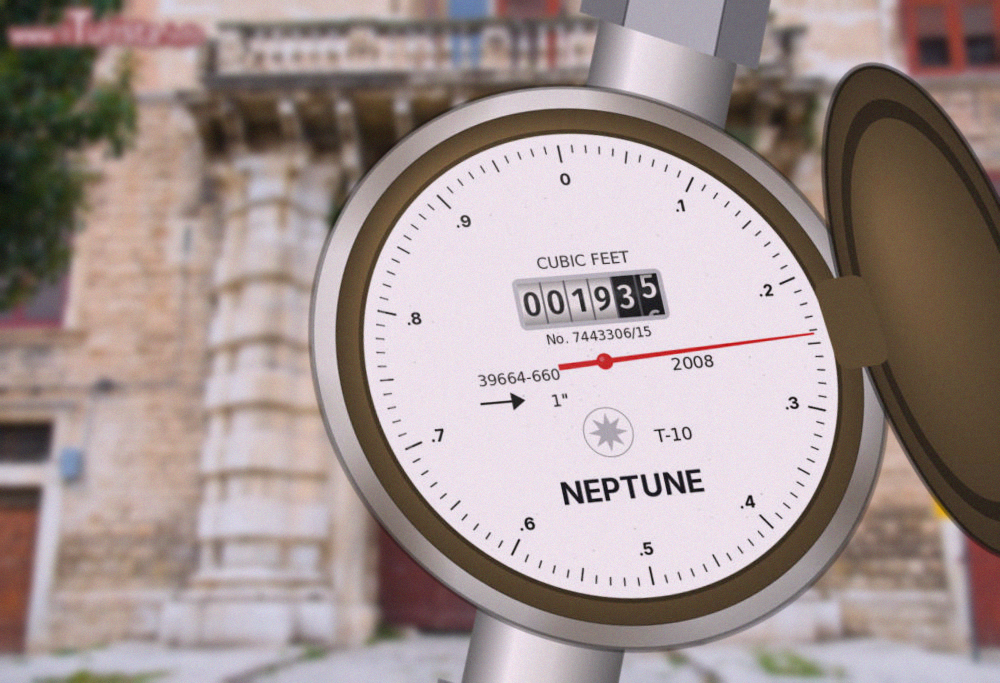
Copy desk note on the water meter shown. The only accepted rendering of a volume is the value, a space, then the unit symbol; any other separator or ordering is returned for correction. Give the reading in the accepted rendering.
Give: 1935.24 ft³
